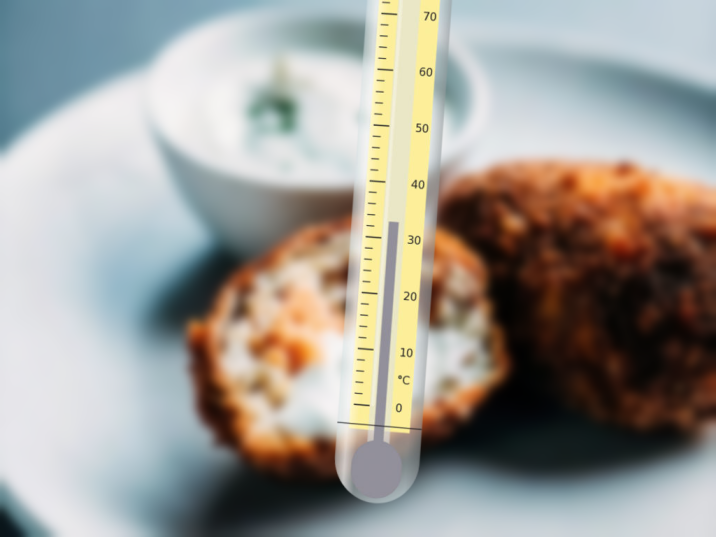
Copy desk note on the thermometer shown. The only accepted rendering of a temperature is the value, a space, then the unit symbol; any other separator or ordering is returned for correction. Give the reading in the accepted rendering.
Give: 33 °C
